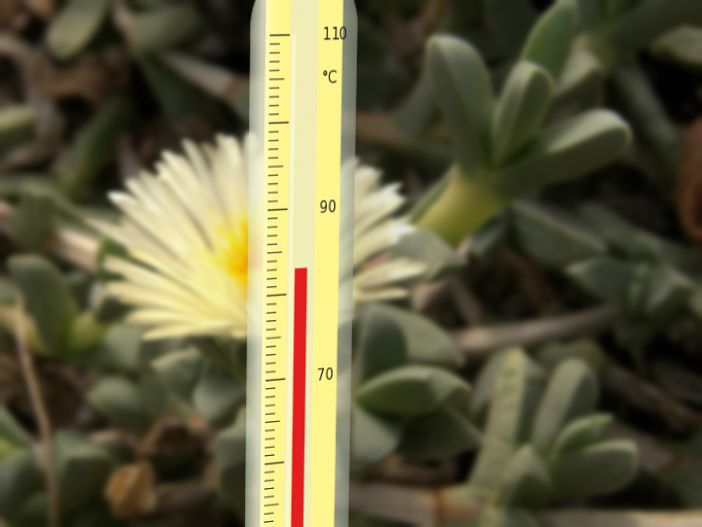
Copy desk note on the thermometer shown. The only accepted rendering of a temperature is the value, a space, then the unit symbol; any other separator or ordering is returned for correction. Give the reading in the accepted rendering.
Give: 83 °C
